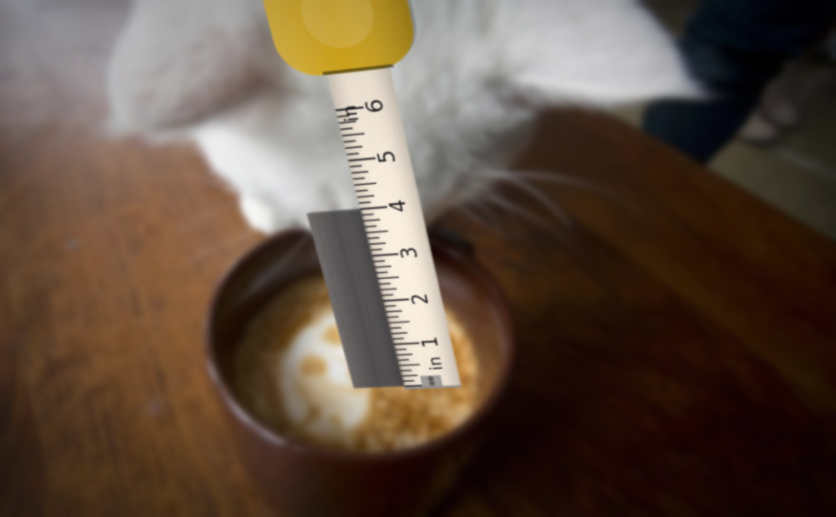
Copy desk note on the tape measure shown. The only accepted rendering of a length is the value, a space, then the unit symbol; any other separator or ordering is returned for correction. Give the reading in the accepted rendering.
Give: 4 in
